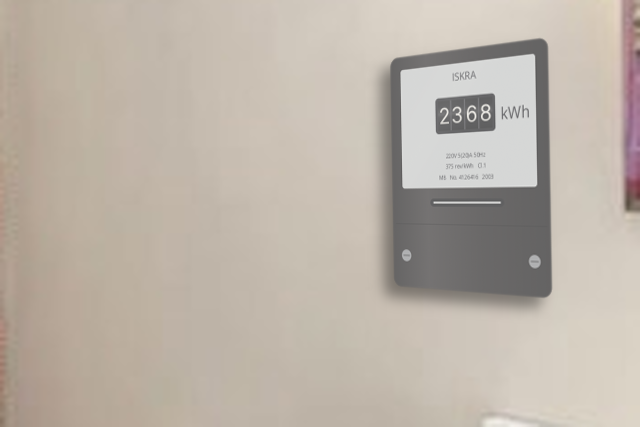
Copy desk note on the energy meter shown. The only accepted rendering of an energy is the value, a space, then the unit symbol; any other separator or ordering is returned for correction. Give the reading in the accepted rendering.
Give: 2368 kWh
